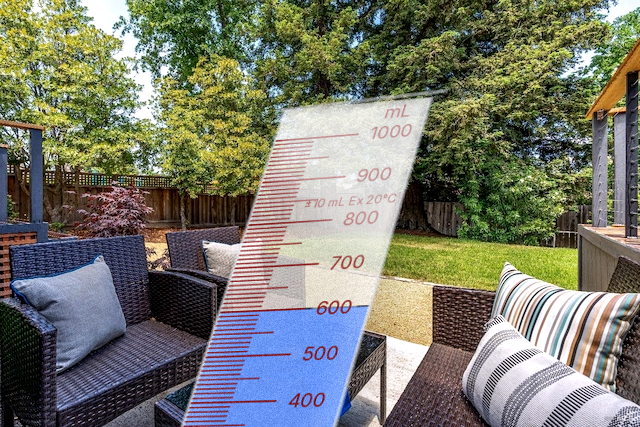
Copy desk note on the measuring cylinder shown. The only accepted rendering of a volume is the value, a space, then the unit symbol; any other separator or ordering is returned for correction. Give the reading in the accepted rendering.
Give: 600 mL
